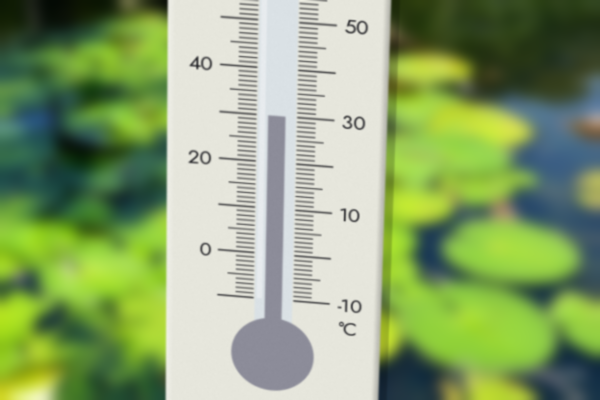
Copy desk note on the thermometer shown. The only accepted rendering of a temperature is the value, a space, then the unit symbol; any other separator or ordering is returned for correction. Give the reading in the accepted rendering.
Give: 30 °C
